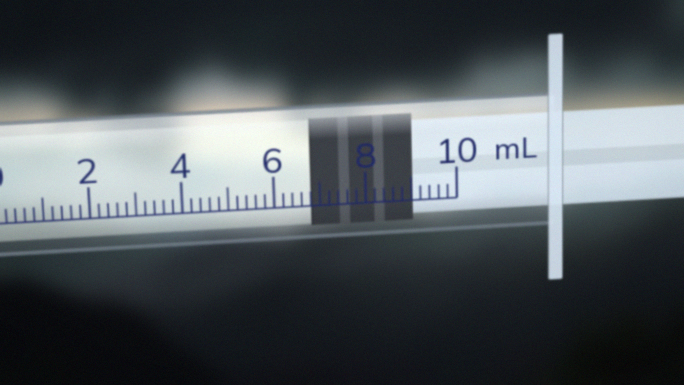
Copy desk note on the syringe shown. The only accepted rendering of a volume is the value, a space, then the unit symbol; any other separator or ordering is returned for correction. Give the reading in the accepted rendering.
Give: 6.8 mL
